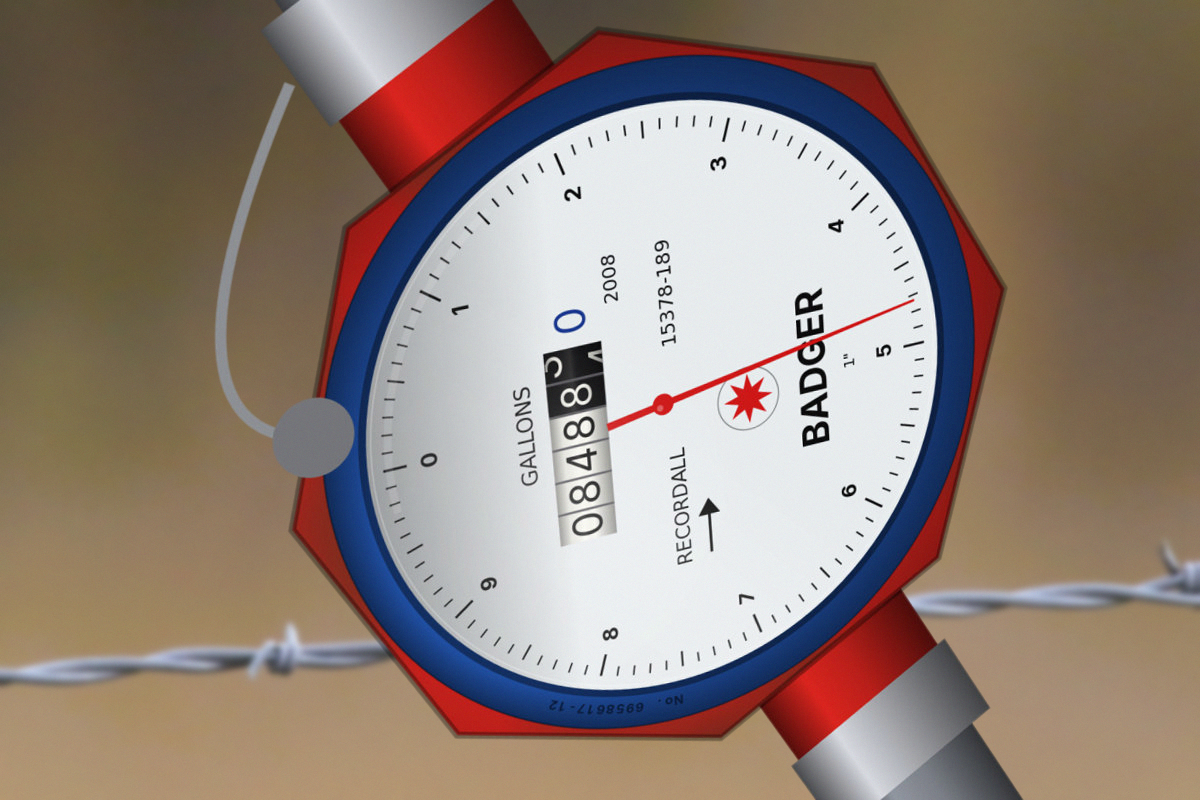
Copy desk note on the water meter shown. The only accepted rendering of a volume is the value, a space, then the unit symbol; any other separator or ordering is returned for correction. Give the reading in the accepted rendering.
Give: 848834.7 gal
